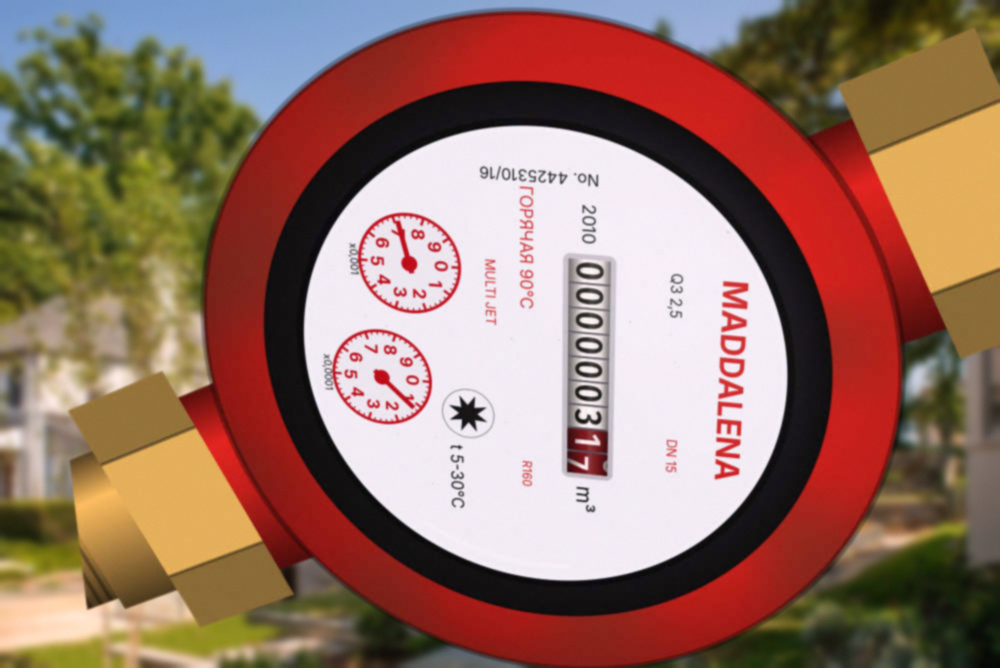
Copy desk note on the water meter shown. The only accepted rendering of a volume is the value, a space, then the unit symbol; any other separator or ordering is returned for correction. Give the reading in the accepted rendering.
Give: 3.1671 m³
